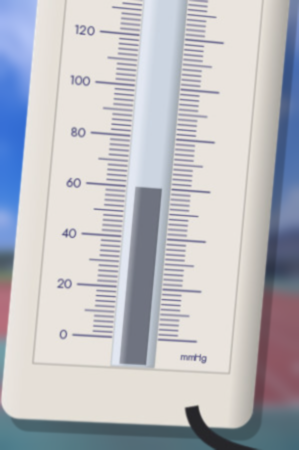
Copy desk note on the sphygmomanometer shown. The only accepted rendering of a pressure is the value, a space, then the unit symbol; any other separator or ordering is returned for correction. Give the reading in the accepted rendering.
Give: 60 mmHg
